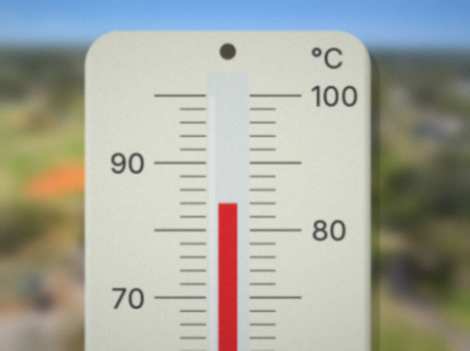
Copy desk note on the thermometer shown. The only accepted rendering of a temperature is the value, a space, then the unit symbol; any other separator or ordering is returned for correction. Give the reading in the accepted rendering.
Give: 84 °C
